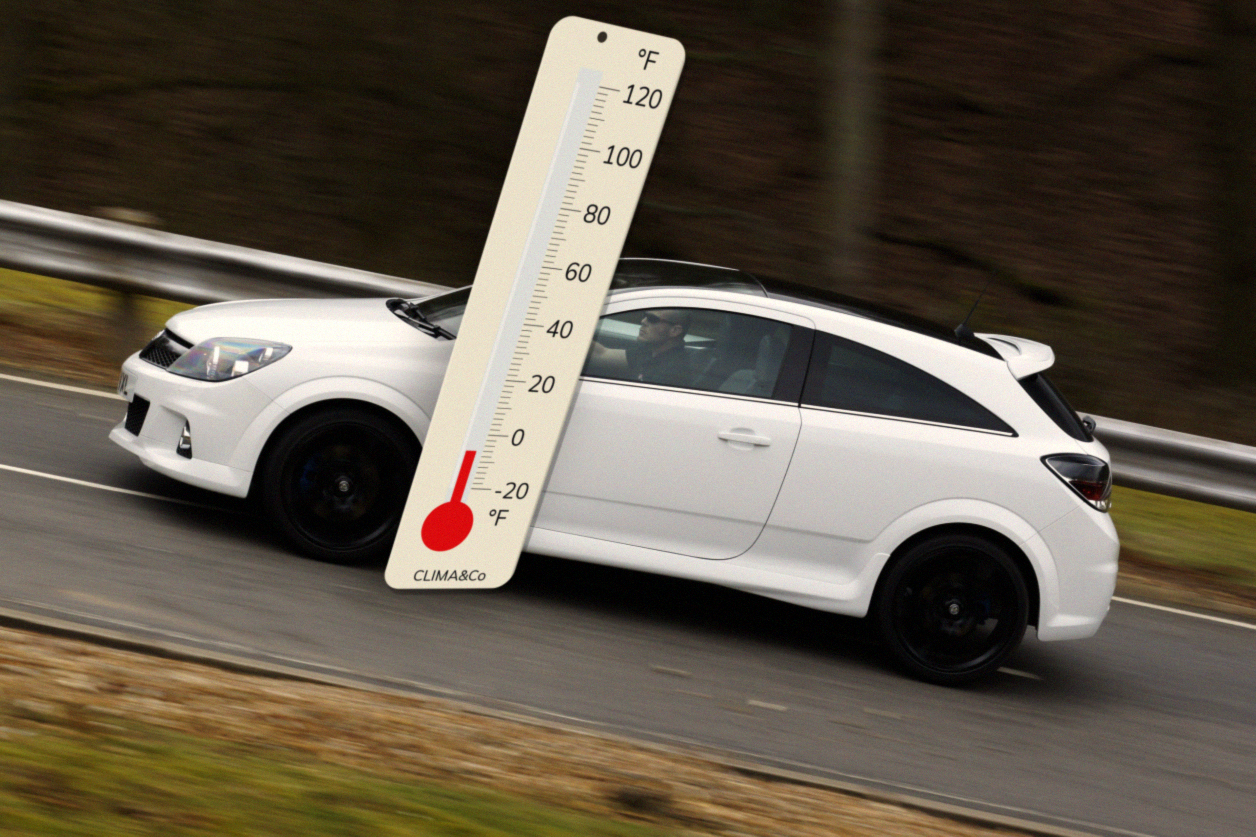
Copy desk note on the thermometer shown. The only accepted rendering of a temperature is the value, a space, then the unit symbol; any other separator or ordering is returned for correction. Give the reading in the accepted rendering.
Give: -6 °F
